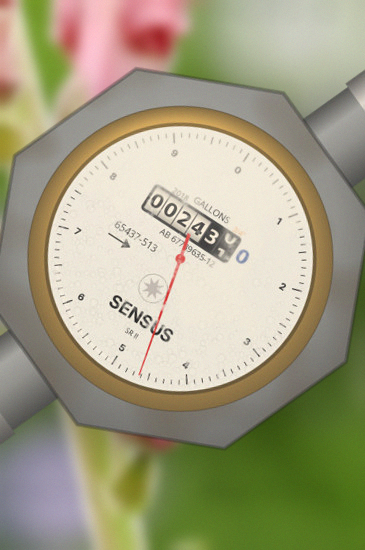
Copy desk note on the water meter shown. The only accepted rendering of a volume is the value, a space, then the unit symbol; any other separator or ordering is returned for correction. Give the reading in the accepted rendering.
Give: 24304.6 gal
